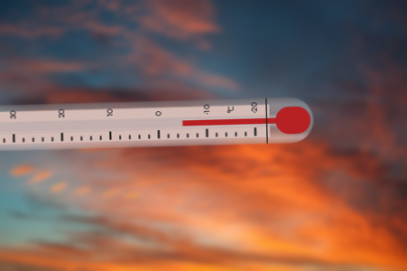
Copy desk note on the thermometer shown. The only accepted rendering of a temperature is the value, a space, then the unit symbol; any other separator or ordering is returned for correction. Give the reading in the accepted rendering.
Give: -5 °C
